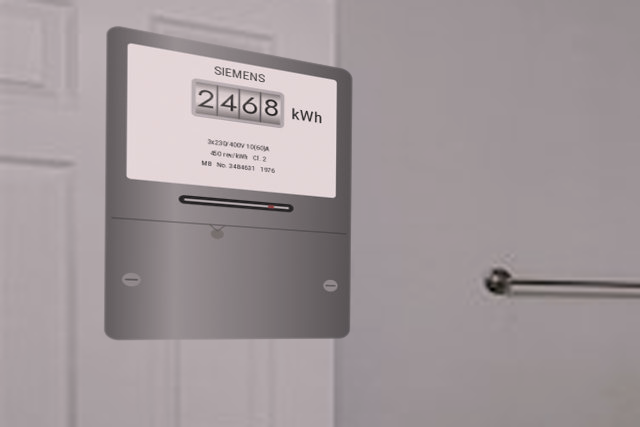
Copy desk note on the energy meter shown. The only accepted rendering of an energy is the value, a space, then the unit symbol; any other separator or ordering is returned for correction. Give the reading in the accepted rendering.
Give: 2468 kWh
